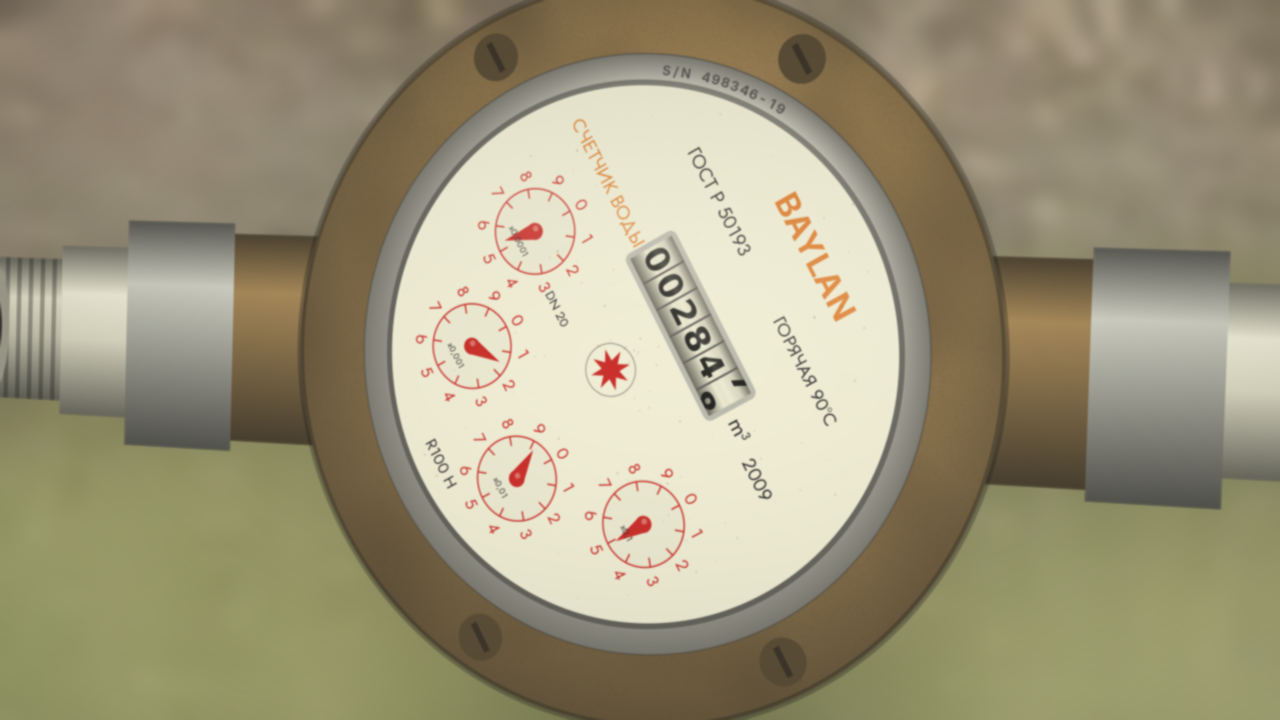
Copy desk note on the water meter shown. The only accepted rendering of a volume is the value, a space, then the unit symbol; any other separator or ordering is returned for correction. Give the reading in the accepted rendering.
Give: 2847.4915 m³
